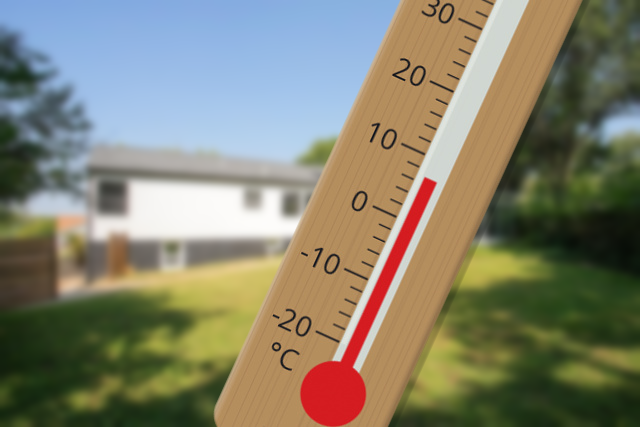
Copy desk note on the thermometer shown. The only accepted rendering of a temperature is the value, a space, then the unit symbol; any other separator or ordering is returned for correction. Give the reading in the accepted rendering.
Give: 7 °C
